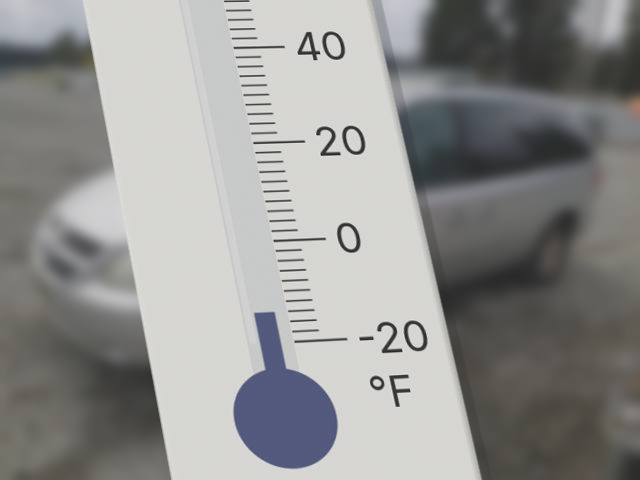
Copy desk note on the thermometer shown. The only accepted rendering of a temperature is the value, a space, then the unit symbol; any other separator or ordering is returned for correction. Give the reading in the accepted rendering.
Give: -14 °F
